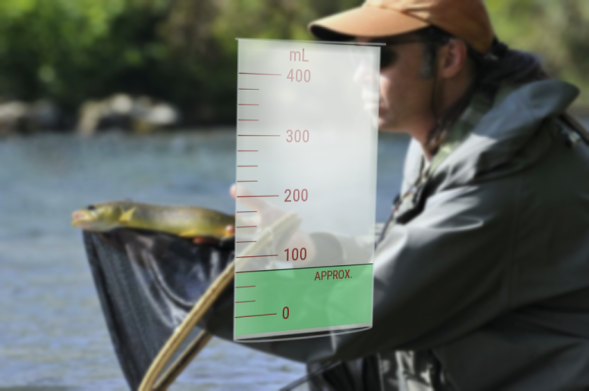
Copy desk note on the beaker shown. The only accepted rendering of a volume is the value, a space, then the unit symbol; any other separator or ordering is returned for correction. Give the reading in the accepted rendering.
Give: 75 mL
